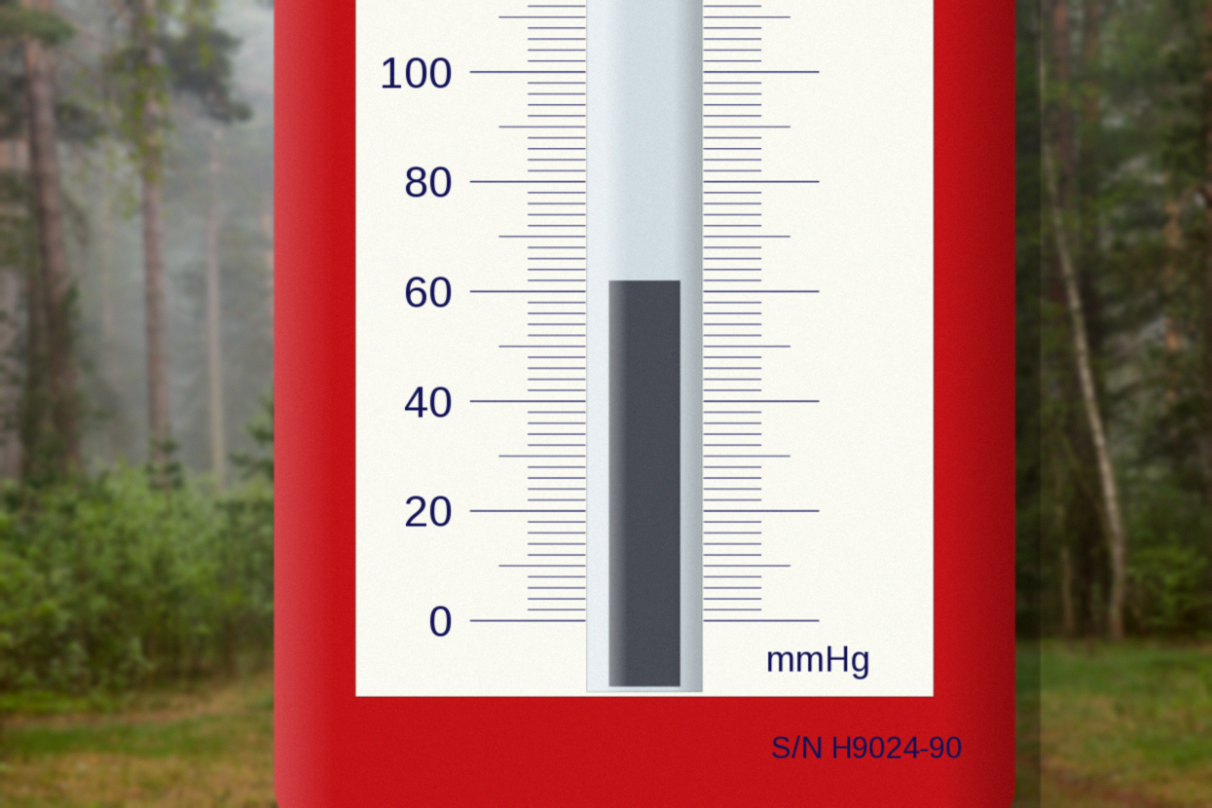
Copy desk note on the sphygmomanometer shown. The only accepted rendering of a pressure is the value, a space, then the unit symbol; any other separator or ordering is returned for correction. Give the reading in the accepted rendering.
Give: 62 mmHg
